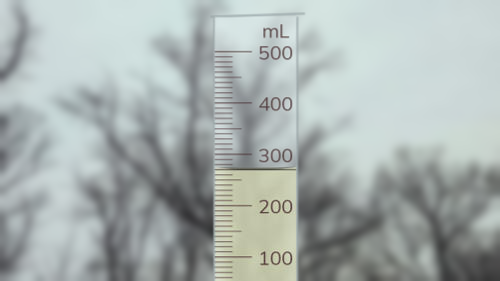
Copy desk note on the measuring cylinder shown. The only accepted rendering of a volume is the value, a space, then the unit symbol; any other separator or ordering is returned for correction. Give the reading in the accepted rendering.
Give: 270 mL
